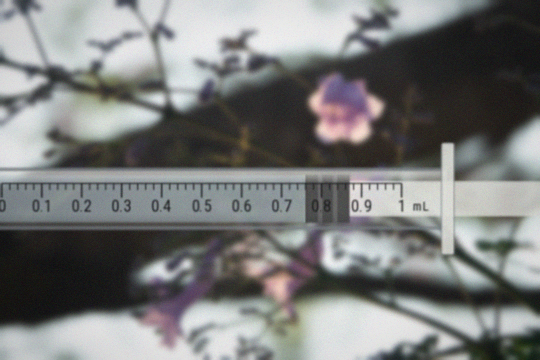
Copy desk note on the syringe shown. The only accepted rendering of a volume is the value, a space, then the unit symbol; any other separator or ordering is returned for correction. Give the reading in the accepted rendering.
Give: 0.76 mL
